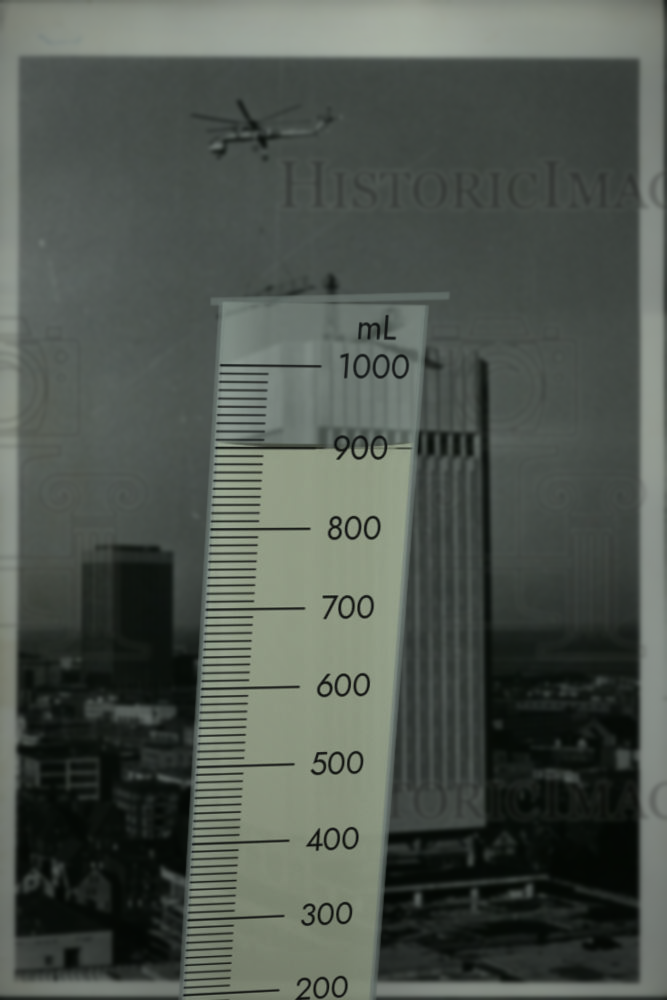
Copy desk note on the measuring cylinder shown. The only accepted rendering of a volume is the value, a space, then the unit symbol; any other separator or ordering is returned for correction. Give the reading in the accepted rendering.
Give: 900 mL
